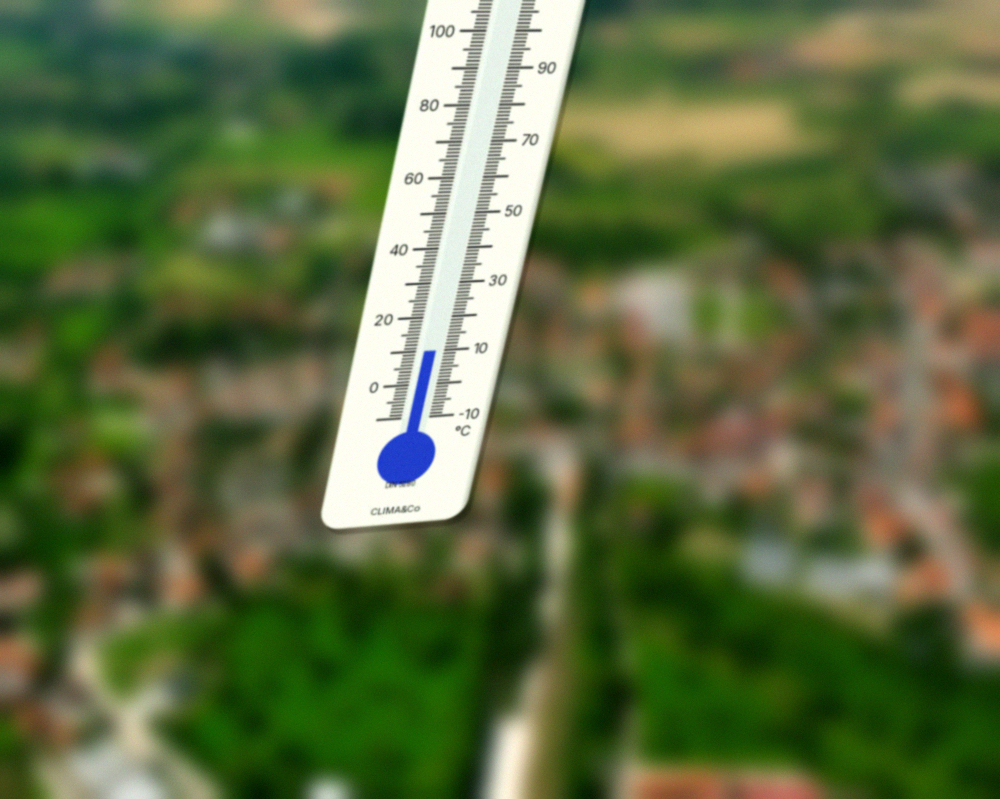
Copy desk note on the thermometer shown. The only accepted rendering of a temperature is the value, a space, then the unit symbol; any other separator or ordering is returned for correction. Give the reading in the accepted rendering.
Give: 10 °C
